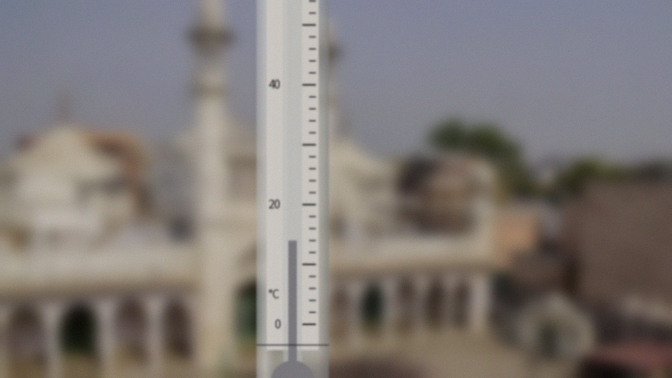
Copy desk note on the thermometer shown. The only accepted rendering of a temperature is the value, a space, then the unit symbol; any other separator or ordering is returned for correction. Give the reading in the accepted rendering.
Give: 14 °C
